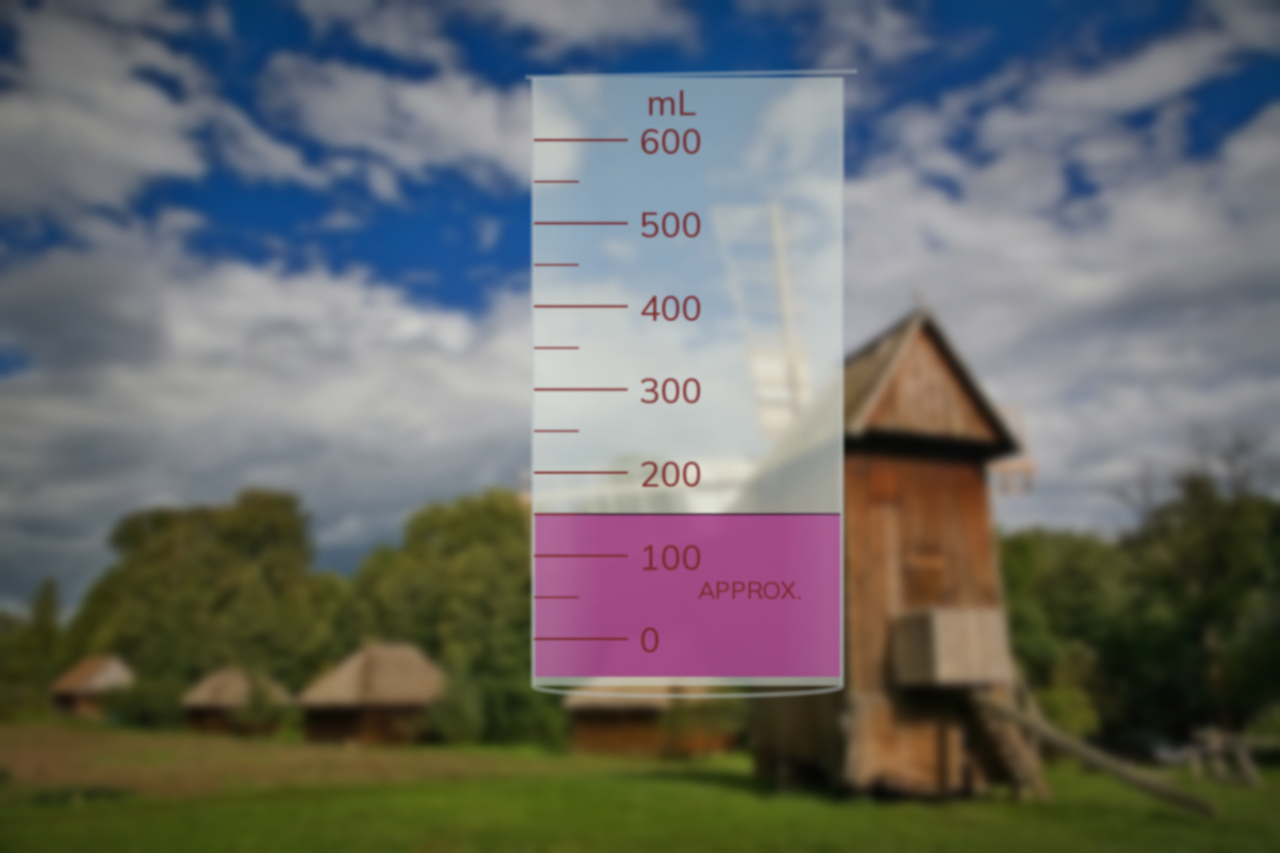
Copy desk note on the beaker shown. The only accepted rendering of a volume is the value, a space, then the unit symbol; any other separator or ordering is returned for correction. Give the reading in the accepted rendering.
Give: 150 mL
